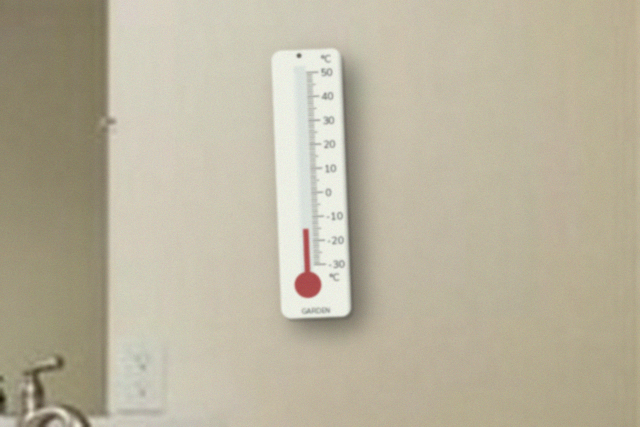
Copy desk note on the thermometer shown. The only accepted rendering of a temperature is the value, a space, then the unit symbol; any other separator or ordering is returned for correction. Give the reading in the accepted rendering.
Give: -15 °C
